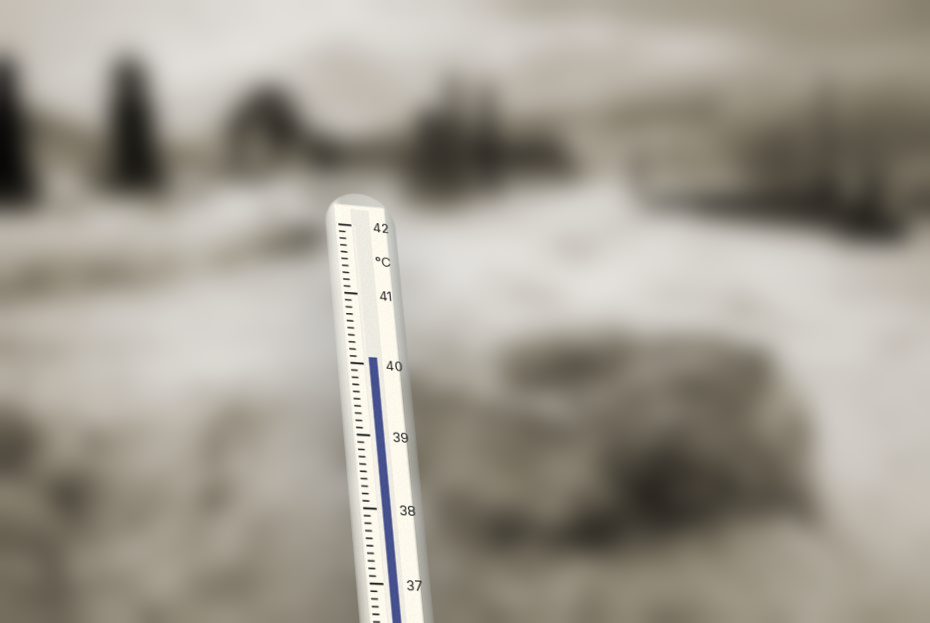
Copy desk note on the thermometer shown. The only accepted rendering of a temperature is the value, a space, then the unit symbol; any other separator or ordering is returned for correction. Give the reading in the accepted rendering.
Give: 40.1 °C
